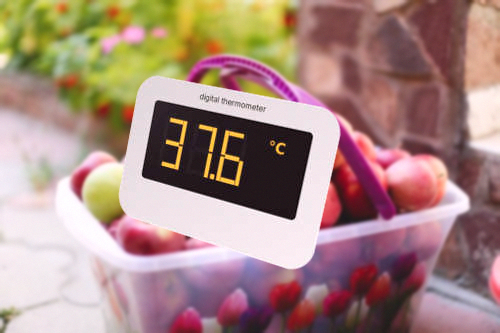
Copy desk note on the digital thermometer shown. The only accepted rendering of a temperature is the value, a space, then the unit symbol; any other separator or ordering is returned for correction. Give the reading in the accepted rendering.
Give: 37.6 °C
